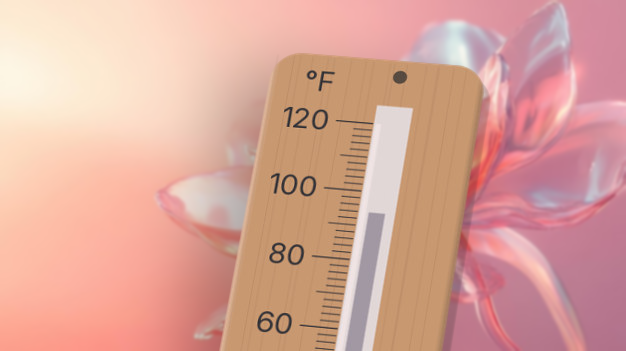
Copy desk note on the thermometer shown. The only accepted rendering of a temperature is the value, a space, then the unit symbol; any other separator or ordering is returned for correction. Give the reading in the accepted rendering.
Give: 94 °F
